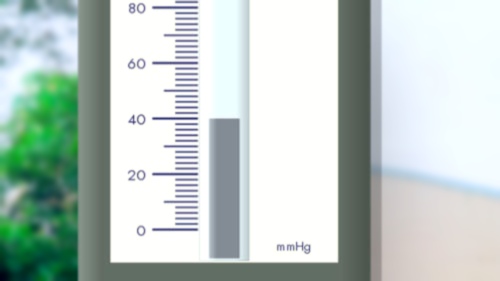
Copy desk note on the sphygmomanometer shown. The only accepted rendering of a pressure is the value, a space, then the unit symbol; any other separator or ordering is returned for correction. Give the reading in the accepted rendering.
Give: 40 mmHg
